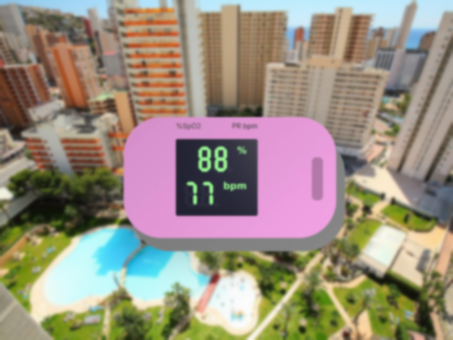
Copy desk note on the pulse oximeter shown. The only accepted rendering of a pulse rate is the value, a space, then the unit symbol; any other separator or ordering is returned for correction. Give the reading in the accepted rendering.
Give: 77 bpm
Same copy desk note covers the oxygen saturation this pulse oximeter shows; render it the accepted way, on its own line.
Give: 88 %
